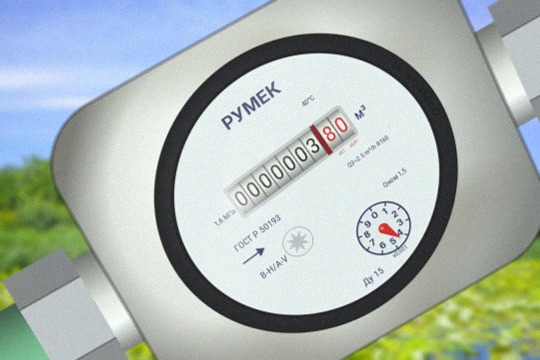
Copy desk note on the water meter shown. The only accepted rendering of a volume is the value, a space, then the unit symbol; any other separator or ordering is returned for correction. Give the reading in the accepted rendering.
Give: 3.804 m³
